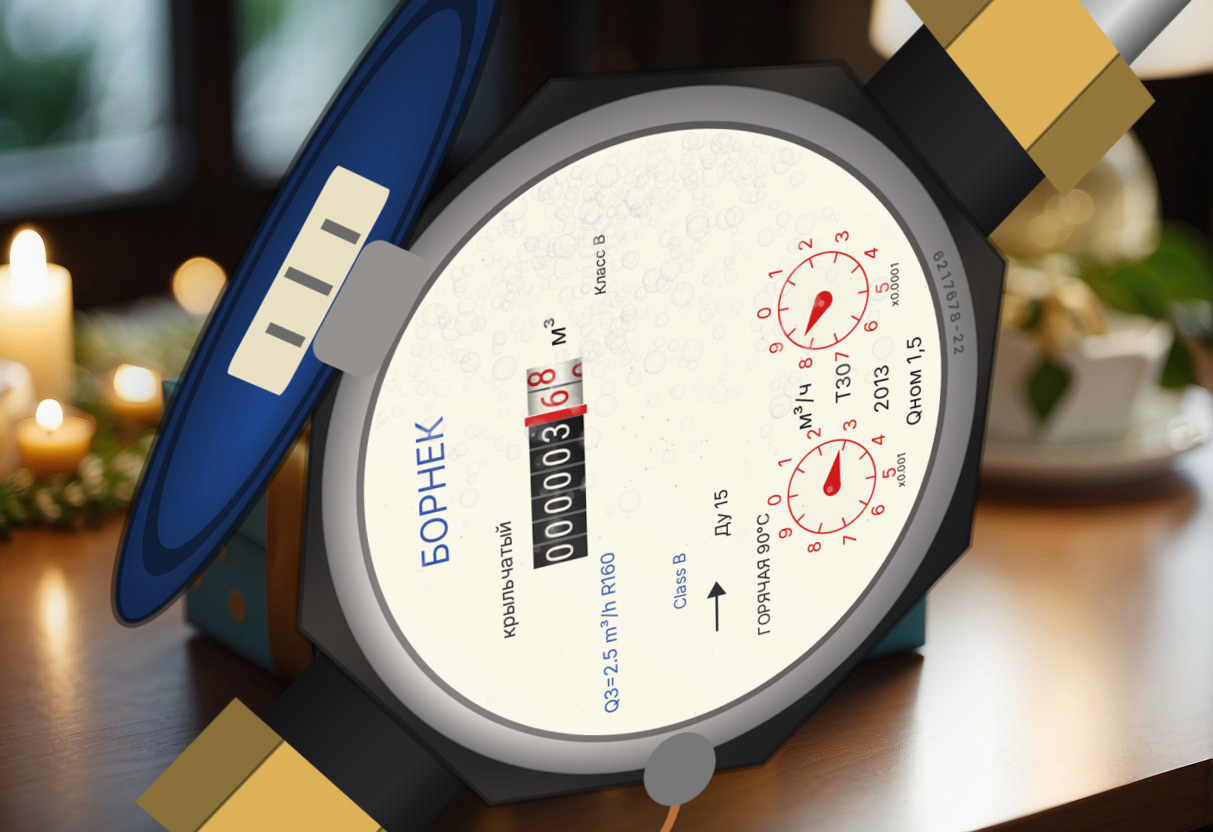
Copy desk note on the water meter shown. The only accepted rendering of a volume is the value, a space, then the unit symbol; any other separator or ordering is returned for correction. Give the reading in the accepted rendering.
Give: 3.6828 m³
